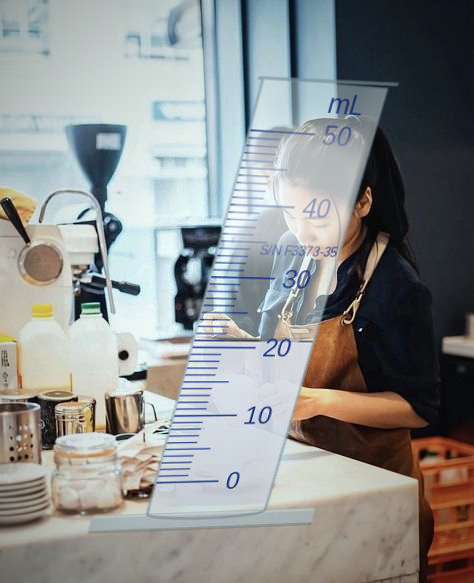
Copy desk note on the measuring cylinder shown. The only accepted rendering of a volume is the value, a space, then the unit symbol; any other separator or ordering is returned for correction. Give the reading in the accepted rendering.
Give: 21 mL
